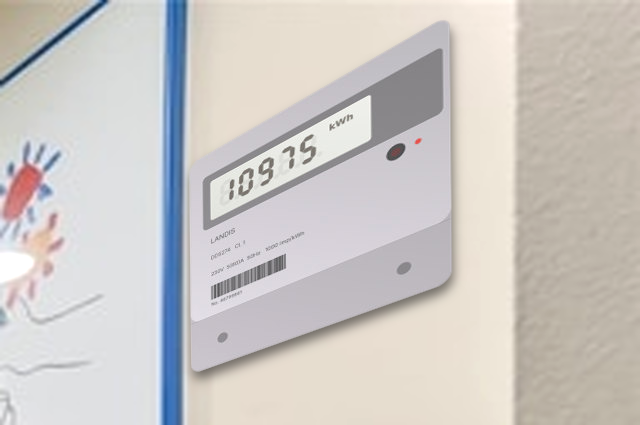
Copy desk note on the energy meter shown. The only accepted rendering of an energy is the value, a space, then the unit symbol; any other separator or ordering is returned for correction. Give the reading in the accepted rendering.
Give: 10975 kWh
